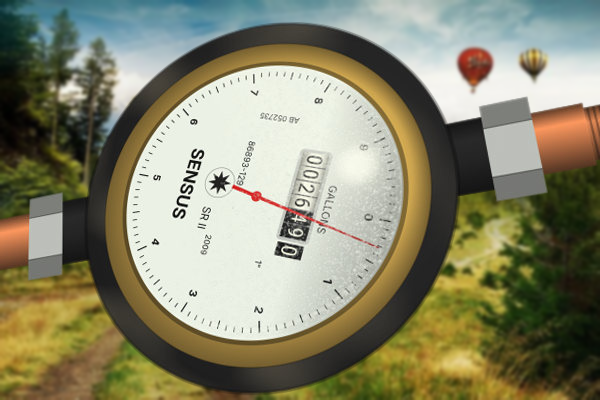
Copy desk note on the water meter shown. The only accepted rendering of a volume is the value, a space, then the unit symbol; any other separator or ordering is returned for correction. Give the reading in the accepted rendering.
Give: 26490.3 gal
